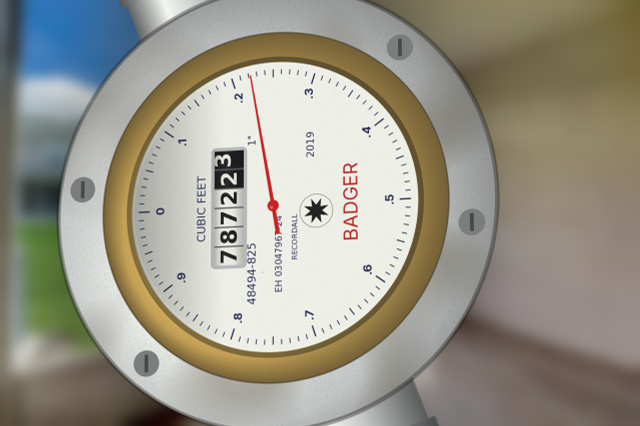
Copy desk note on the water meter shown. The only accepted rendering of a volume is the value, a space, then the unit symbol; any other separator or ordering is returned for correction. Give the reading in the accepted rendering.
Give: 787223.22 ft³
